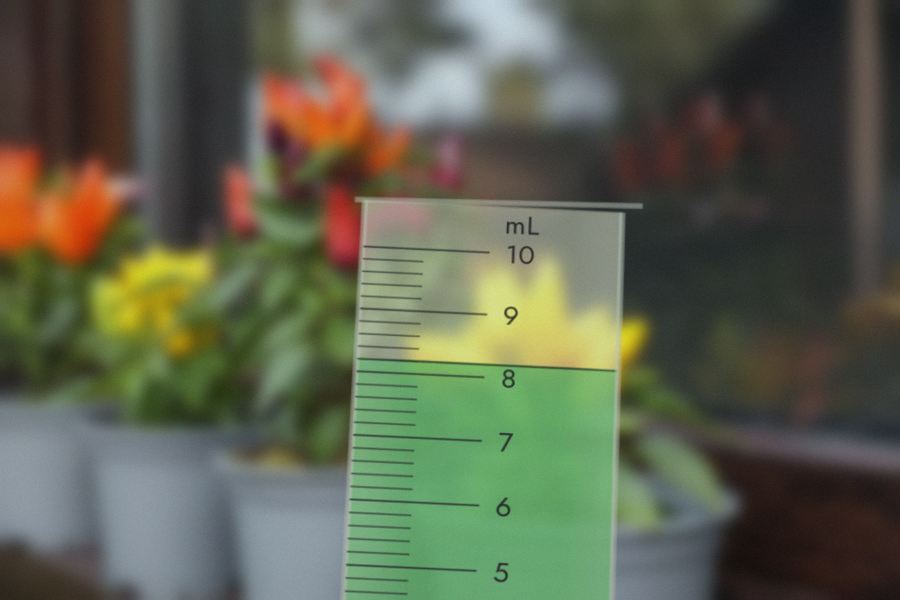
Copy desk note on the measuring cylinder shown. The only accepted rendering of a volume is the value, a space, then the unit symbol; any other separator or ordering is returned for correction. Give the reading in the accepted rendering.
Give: 8.2 mL
